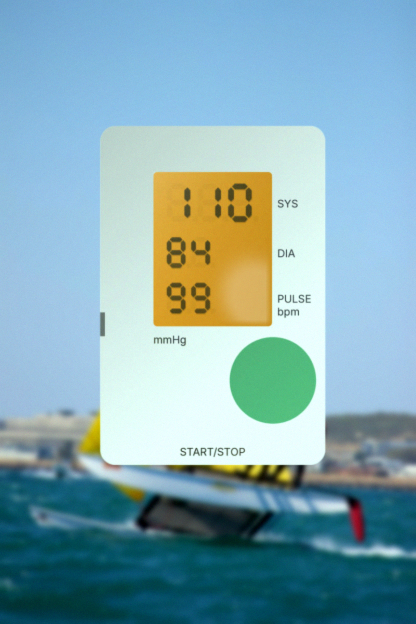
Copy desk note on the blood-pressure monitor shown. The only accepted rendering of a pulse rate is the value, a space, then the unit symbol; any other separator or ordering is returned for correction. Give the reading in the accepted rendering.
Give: 99 bpm
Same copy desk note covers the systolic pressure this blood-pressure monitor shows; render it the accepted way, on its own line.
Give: 110 mmHg
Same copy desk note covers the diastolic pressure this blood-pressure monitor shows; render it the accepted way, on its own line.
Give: 84 mmHg
